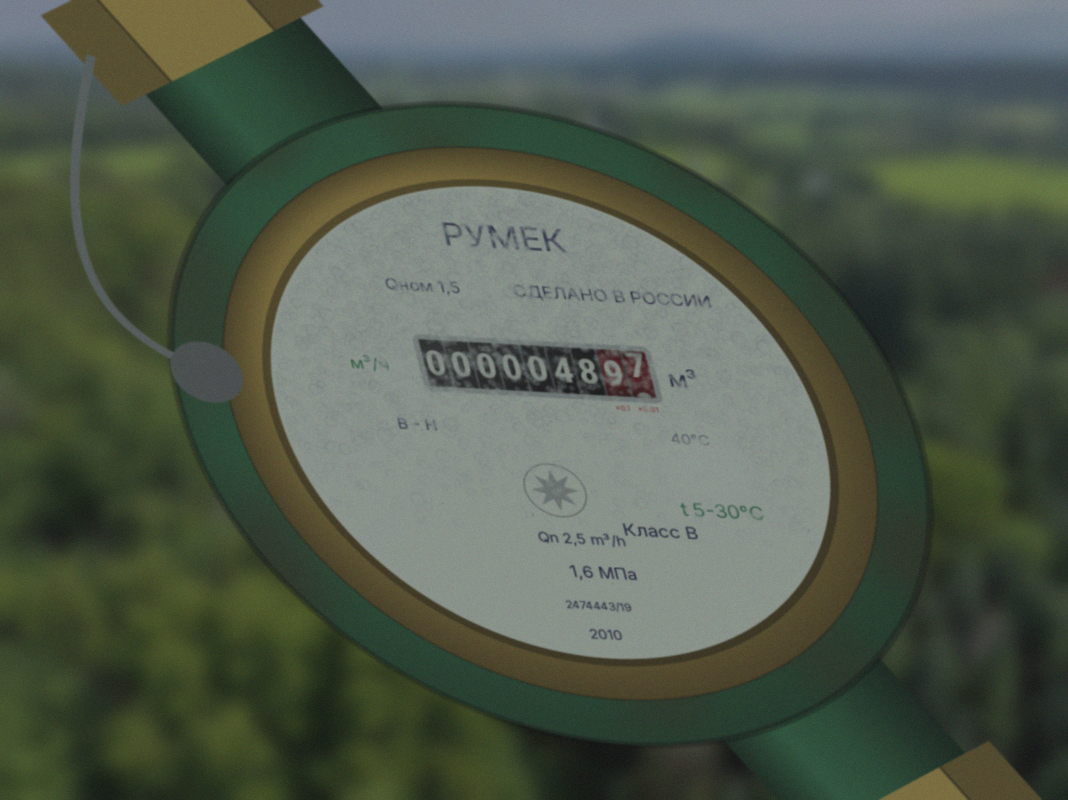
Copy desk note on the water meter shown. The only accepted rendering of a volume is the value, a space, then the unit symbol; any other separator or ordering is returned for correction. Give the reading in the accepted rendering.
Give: 48.97 m³
